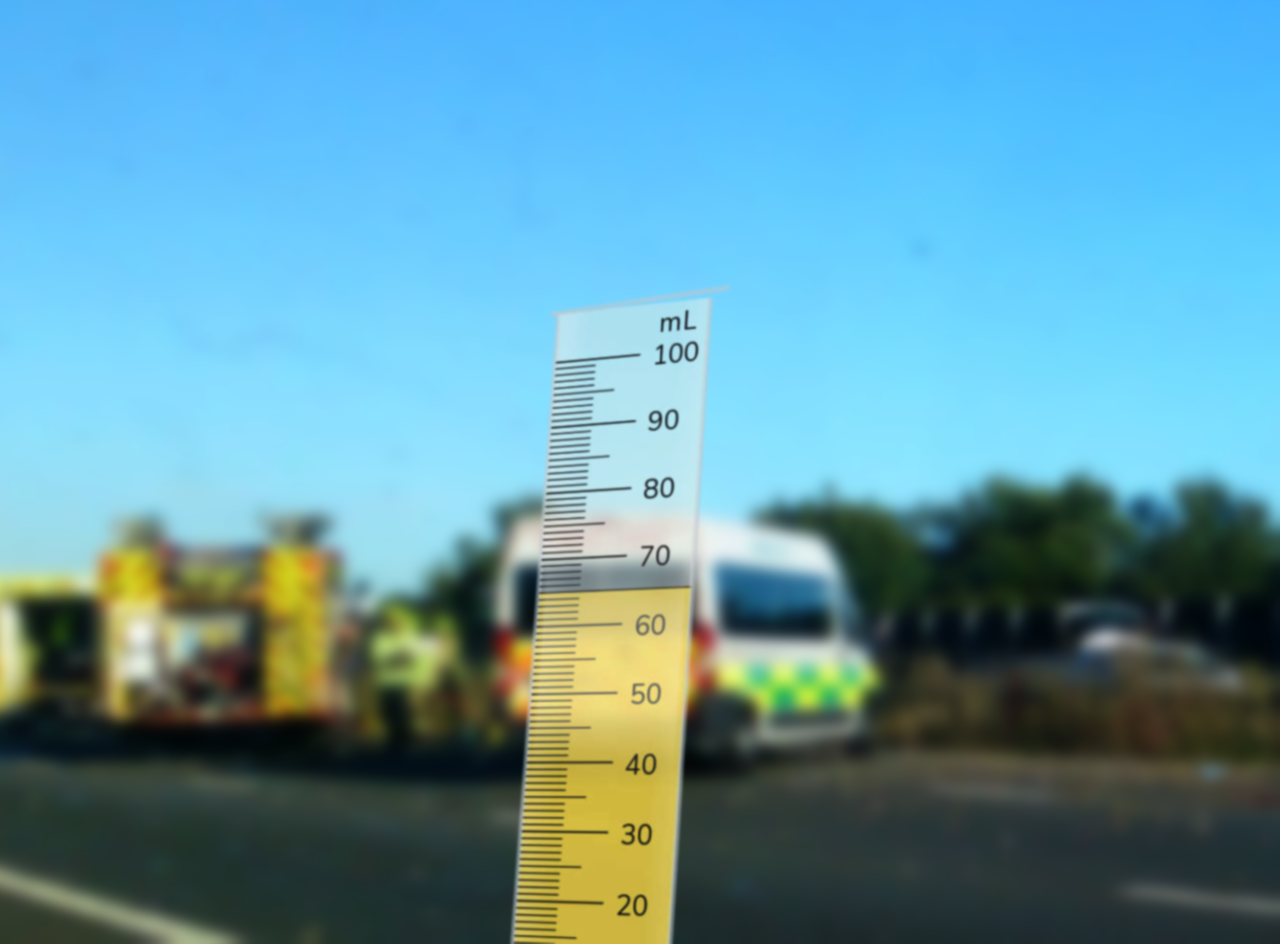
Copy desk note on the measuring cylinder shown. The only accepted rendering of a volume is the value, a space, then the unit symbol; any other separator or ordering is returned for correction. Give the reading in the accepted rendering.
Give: 65 mL
